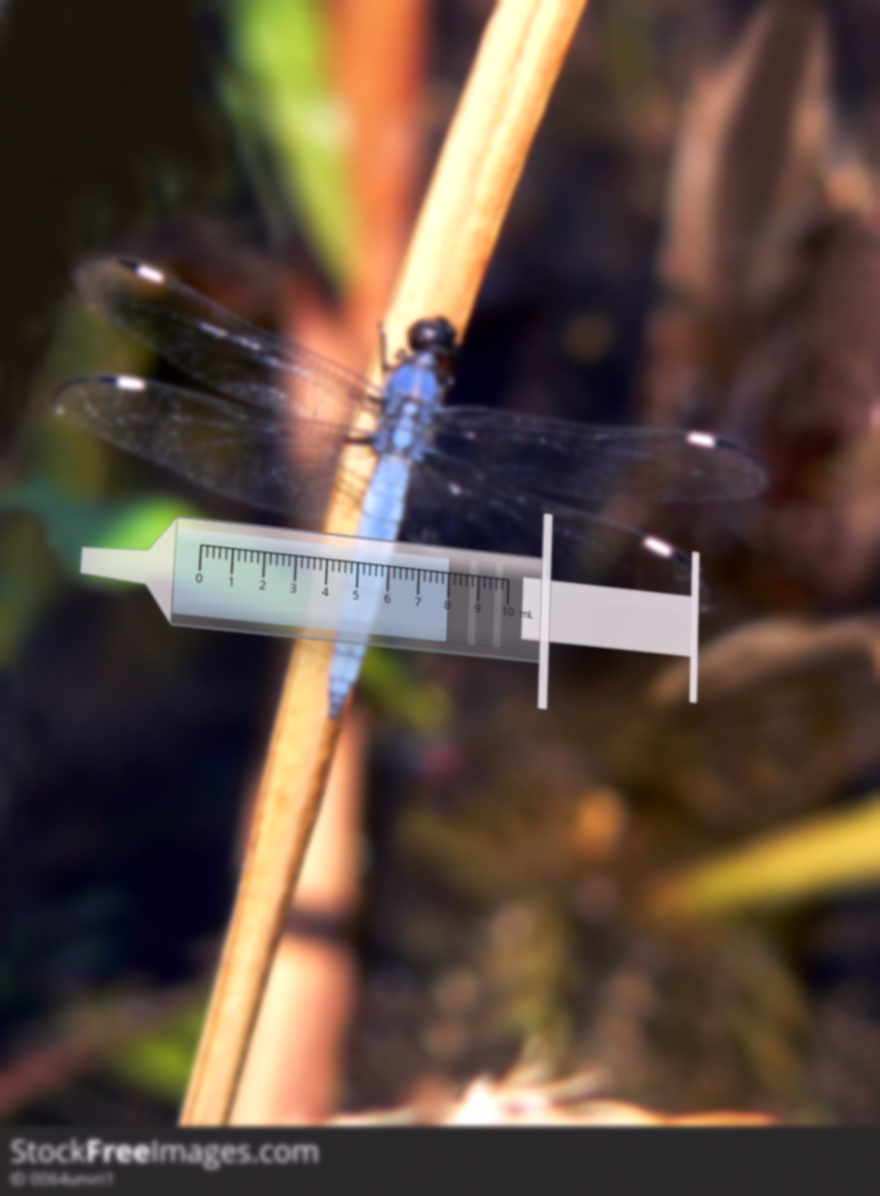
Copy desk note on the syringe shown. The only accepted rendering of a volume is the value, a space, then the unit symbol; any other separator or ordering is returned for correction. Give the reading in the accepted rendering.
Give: 8 mL
